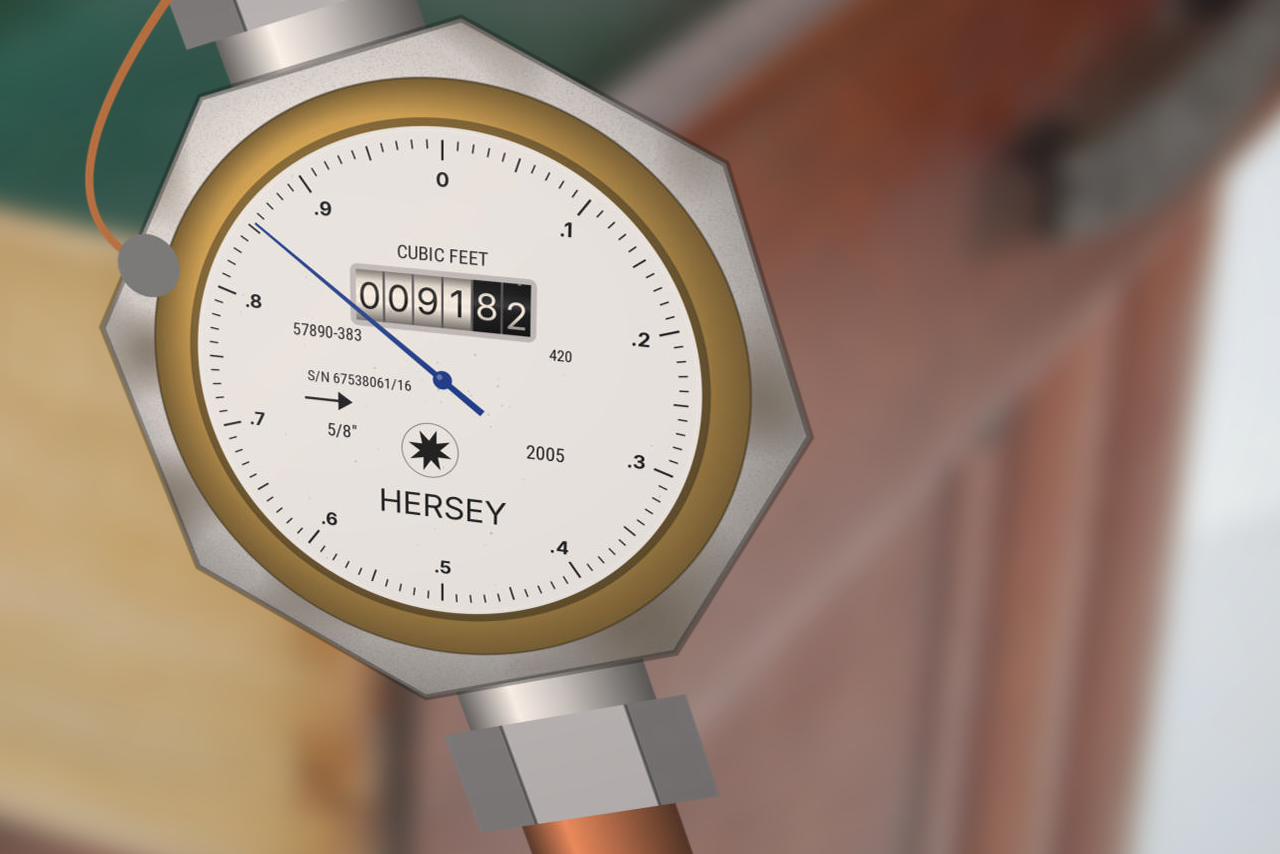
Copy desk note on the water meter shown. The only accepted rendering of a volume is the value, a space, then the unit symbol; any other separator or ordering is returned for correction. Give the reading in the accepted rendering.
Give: 9181.85 ft³
